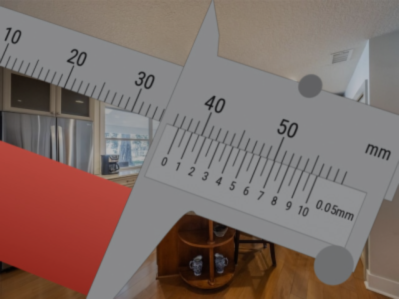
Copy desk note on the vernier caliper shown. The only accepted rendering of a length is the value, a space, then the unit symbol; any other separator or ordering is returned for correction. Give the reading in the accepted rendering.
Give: 36.8 mm
